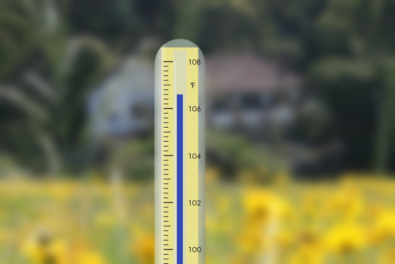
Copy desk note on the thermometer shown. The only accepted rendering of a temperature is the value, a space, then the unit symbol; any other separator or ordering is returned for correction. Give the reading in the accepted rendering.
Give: 106.6 °F
